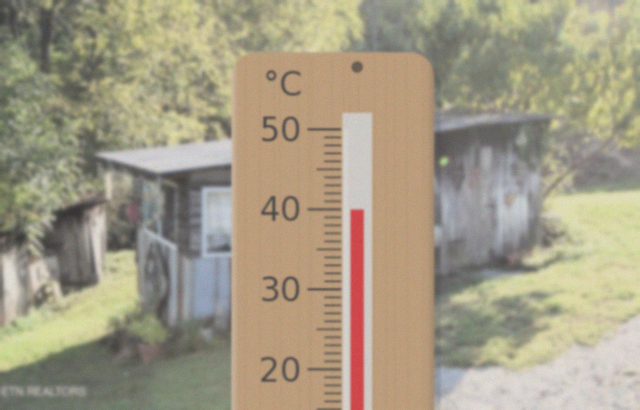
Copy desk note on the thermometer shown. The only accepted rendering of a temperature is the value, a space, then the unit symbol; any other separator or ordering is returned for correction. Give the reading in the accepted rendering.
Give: 40 °C
